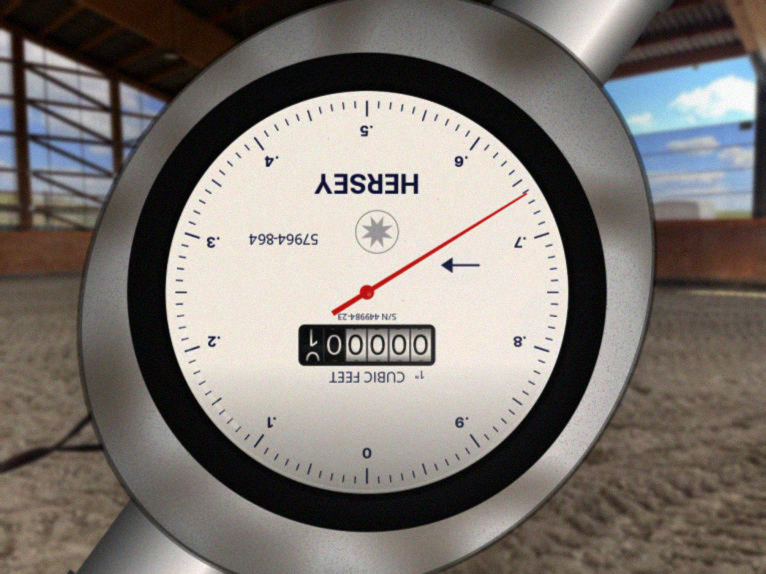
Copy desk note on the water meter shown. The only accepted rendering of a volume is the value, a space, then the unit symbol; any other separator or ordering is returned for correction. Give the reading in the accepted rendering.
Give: 0.66 ft³
